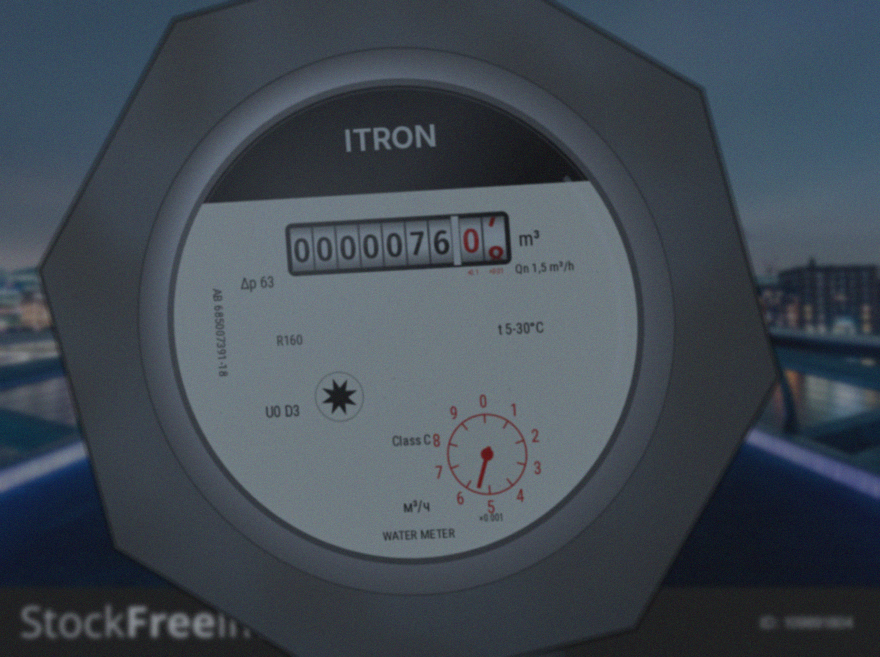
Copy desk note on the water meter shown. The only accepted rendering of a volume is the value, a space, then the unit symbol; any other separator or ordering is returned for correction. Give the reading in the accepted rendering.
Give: 76.075 m³
